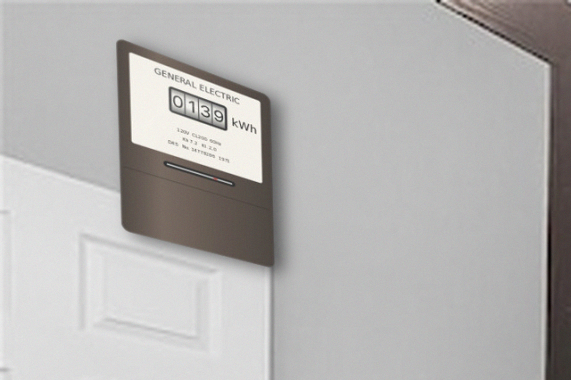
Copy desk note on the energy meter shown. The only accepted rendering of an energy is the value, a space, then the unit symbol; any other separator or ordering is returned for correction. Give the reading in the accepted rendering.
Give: 139 kWh
